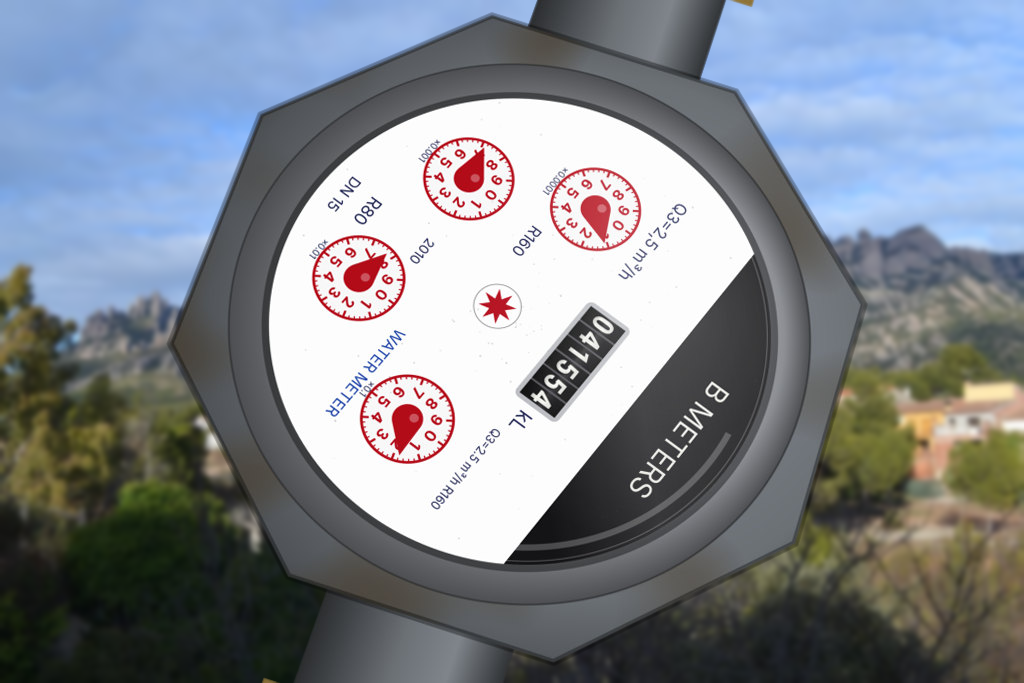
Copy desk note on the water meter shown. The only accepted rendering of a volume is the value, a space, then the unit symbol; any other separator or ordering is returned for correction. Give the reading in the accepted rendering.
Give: 41554.1771 kL
